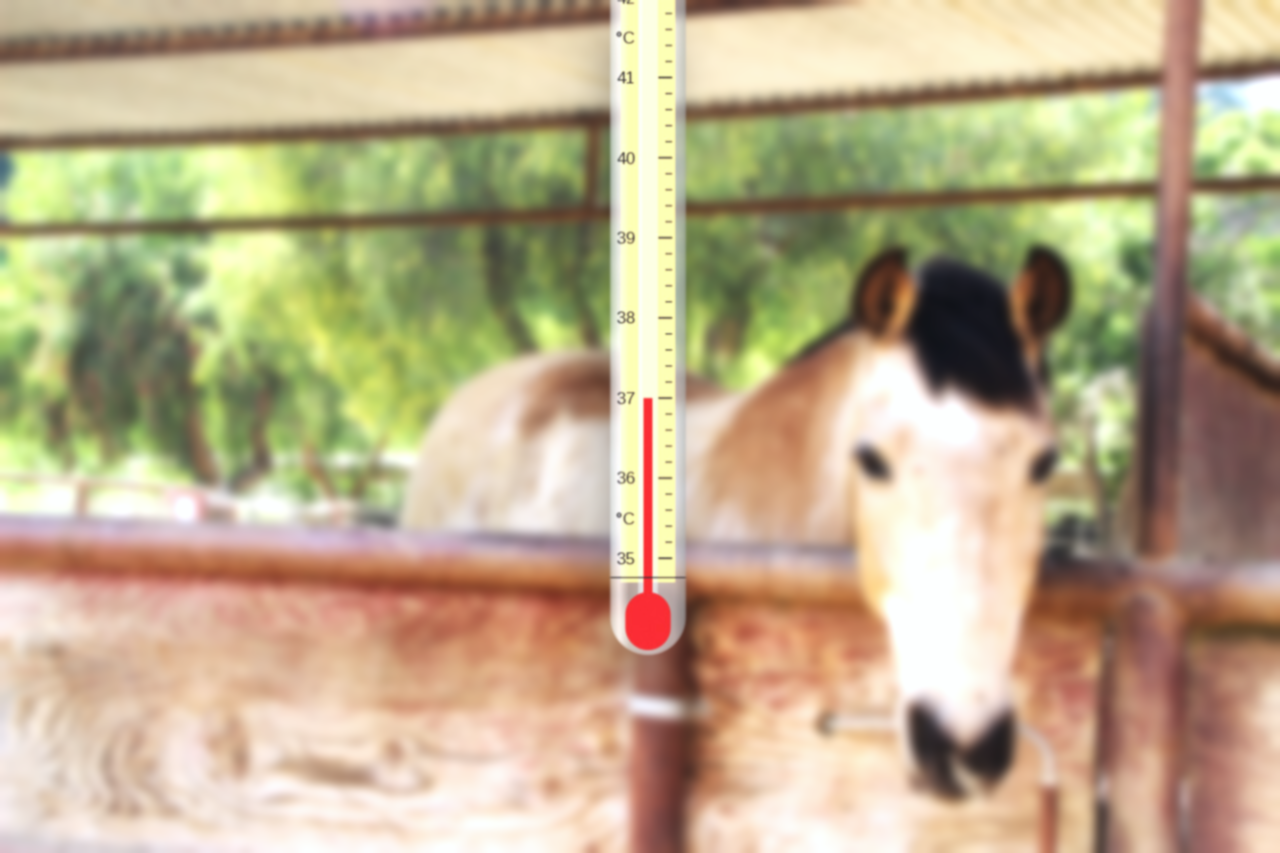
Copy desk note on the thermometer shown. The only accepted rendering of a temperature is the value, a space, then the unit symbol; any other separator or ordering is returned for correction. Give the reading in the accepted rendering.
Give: 37 °C
